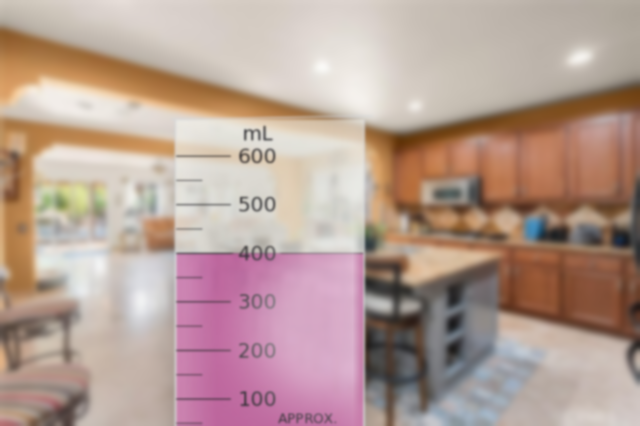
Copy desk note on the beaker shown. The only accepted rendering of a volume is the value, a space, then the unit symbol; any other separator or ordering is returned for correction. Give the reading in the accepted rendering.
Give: 400 mL
